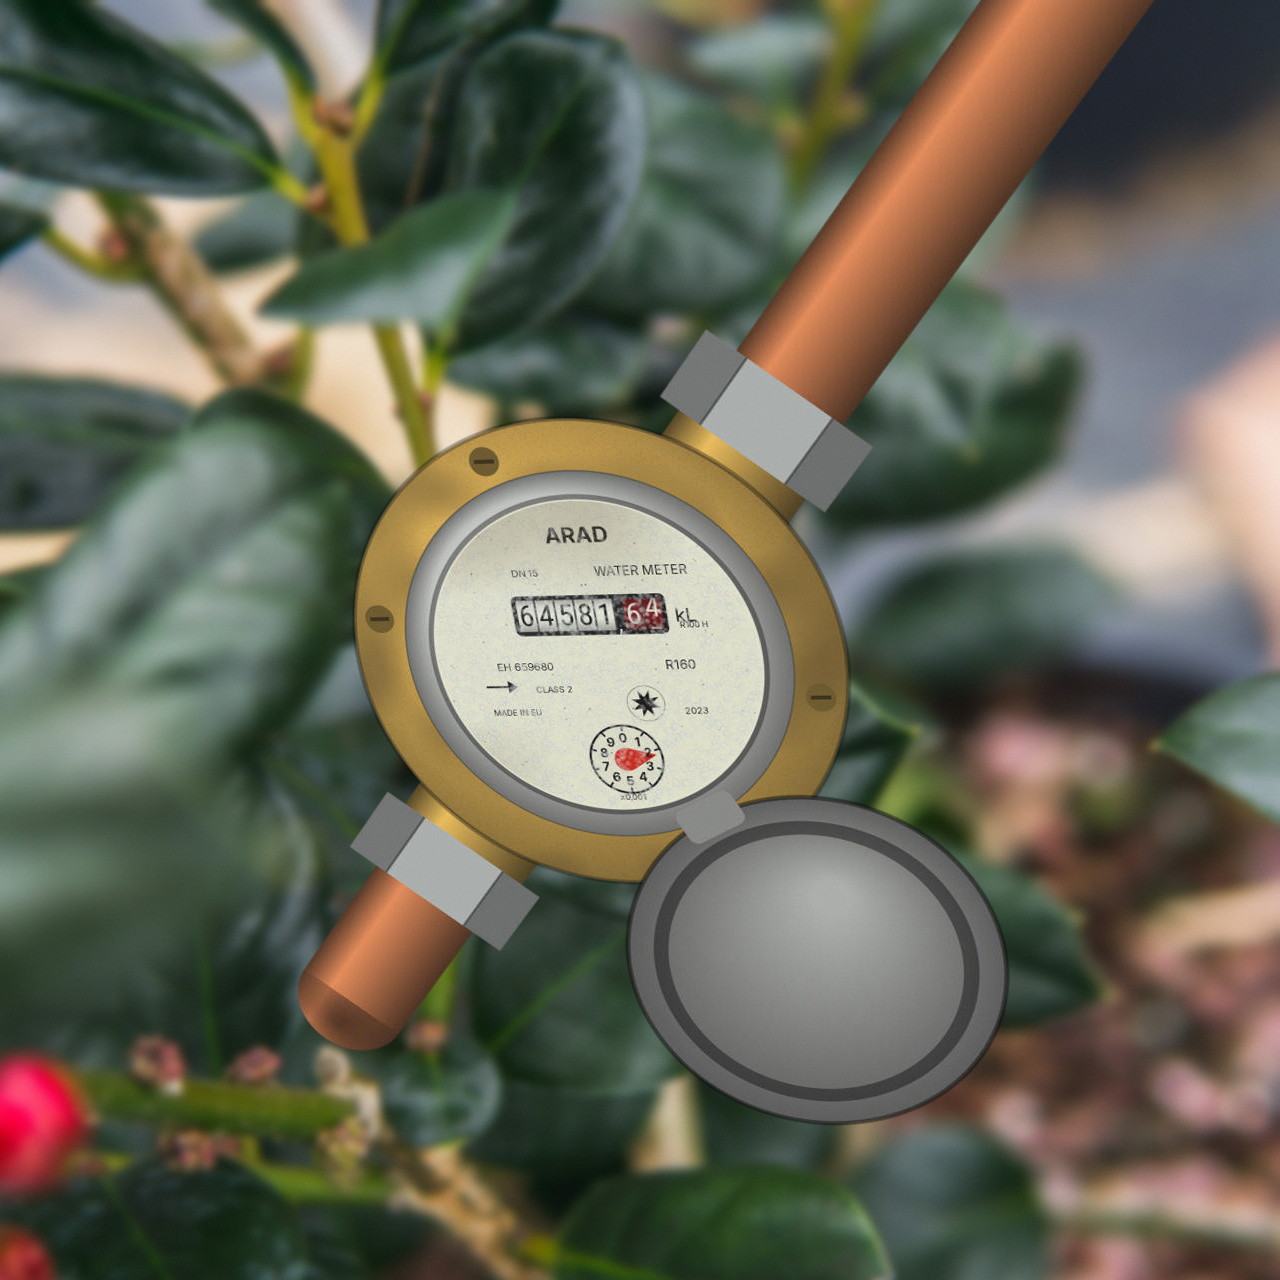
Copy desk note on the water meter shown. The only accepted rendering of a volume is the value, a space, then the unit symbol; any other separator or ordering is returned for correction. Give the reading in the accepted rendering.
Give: 64581.642 kL
